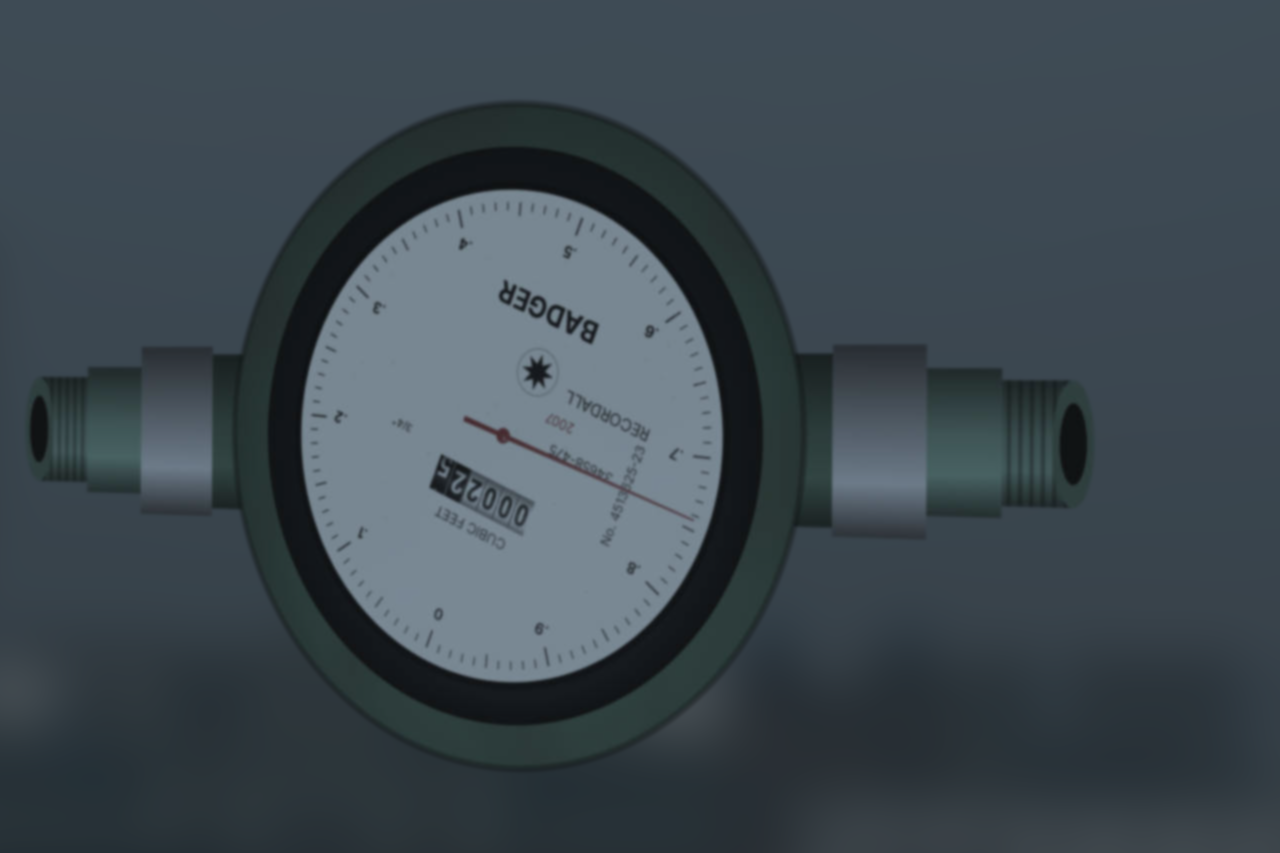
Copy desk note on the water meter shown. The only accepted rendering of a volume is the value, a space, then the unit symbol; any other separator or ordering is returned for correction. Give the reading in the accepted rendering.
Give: 224.74 ft³
